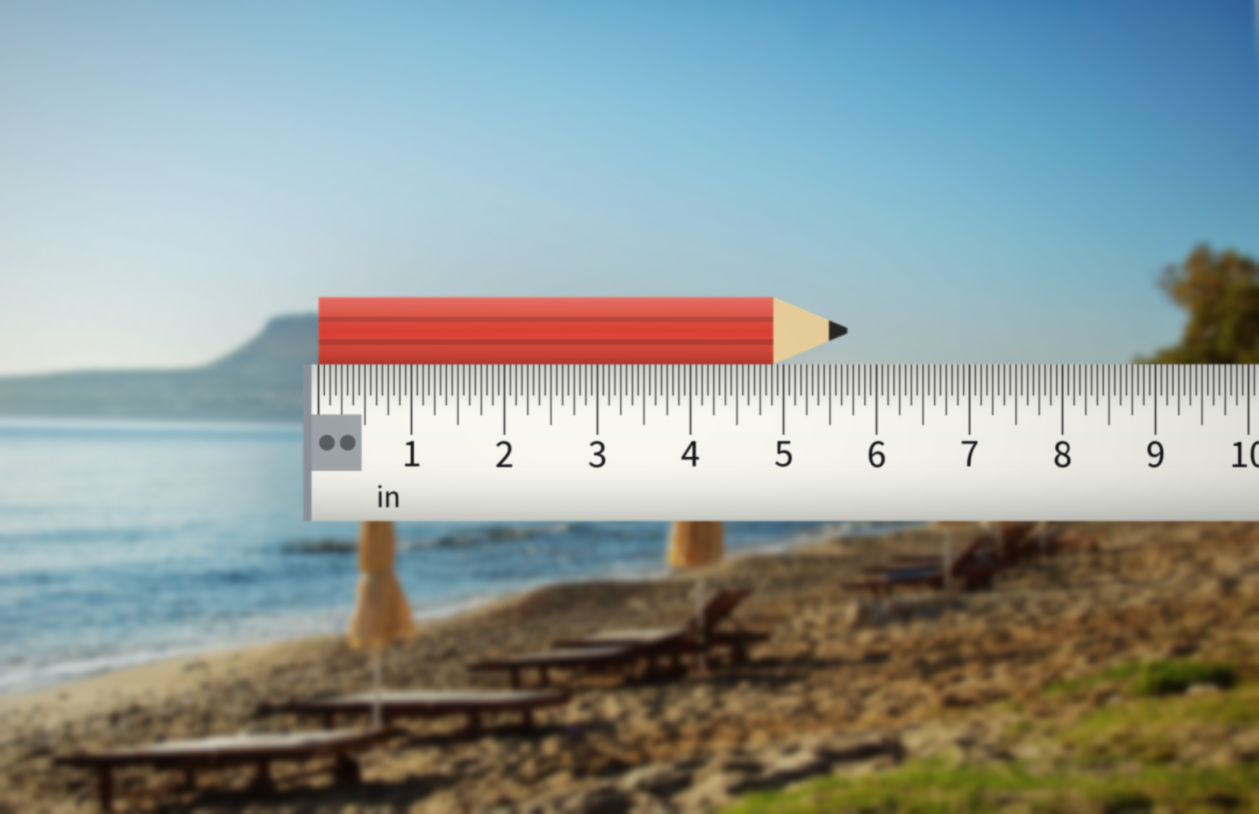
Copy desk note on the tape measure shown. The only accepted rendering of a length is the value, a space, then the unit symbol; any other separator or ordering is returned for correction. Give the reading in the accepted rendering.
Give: 5.6875 in
